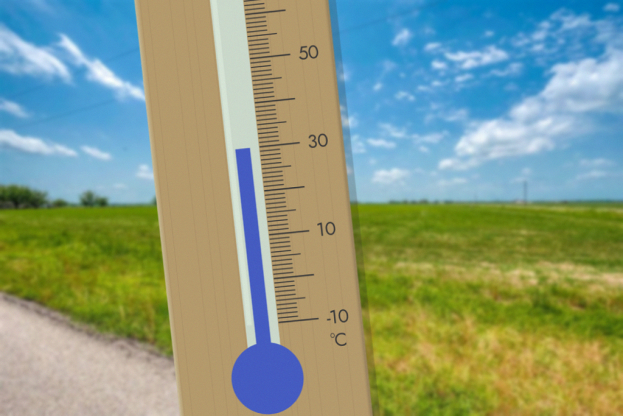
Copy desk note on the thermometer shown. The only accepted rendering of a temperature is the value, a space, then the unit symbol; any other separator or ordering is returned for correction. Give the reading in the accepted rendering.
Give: 30 °C
